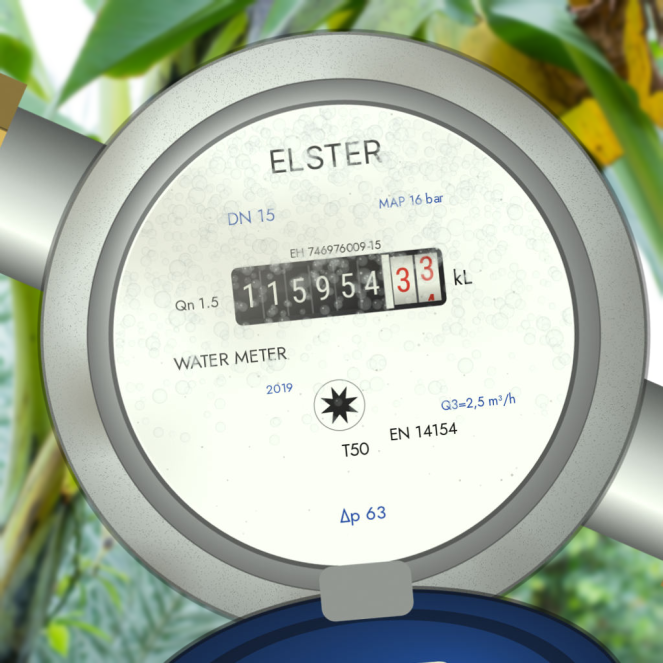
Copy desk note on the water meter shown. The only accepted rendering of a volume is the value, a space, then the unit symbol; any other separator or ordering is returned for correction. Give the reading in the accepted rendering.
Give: 115954.33 kL
